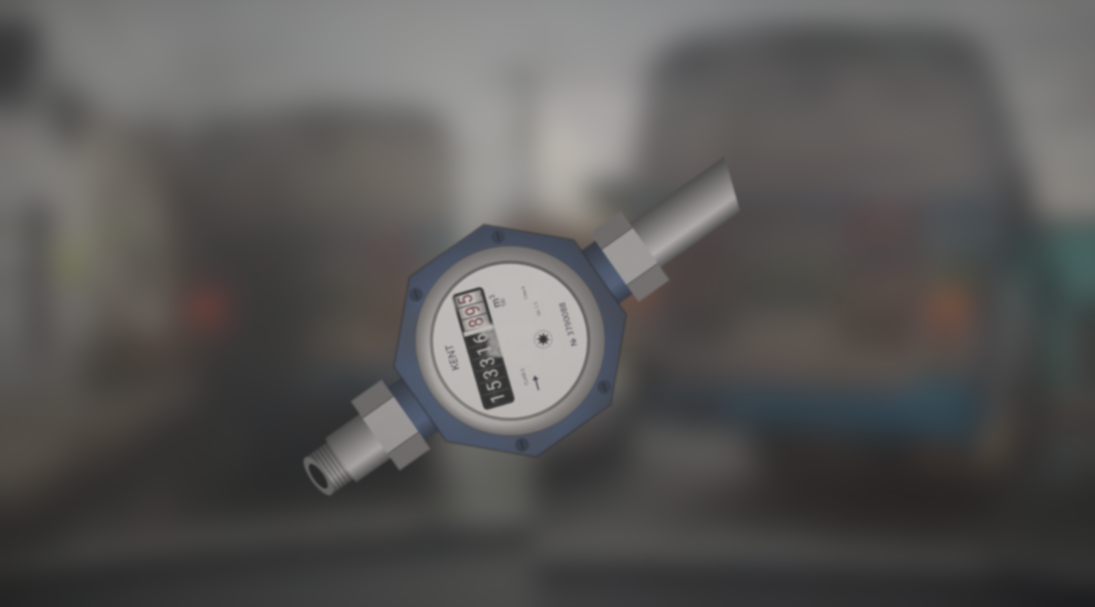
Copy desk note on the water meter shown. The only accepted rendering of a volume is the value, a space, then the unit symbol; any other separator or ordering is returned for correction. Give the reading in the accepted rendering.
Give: 153316.895 m³
